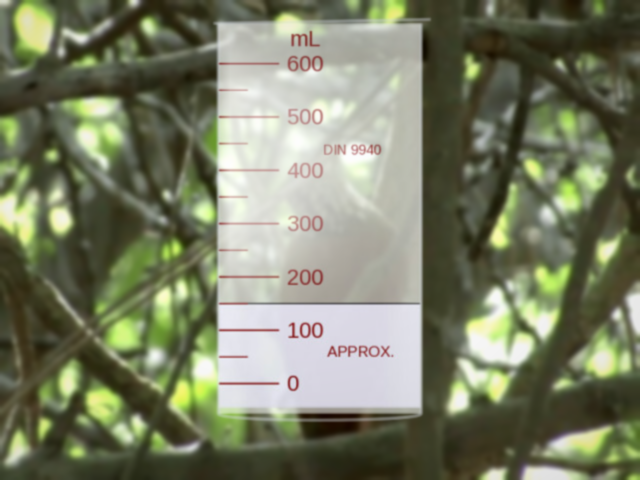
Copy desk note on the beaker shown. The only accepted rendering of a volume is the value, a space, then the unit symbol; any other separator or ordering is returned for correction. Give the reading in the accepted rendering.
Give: 150 mL
